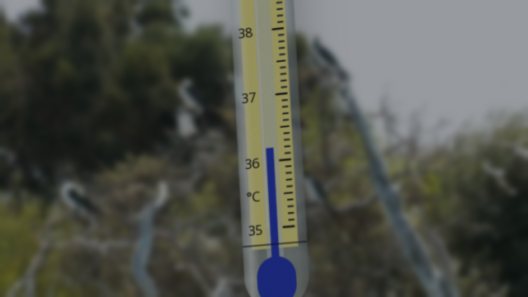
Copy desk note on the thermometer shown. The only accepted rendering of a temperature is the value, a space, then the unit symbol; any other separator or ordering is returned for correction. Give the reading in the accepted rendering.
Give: 36.2 °C
